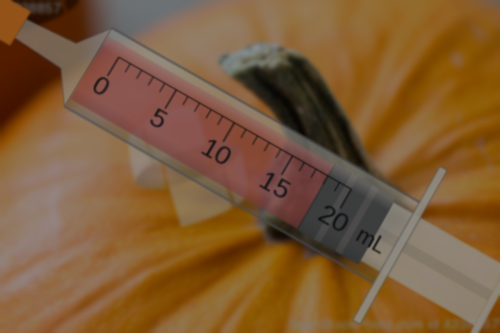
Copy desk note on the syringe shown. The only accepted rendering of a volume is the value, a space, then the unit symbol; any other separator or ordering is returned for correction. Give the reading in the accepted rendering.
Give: 18 mL
